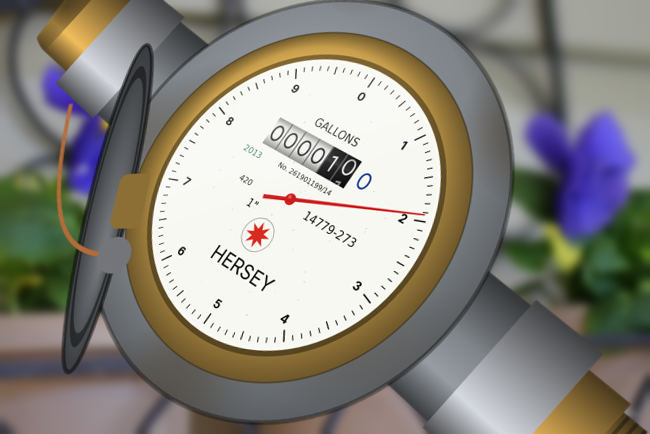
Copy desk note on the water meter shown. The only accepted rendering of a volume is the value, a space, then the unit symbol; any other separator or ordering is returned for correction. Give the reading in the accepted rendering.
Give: 101.9 gal
